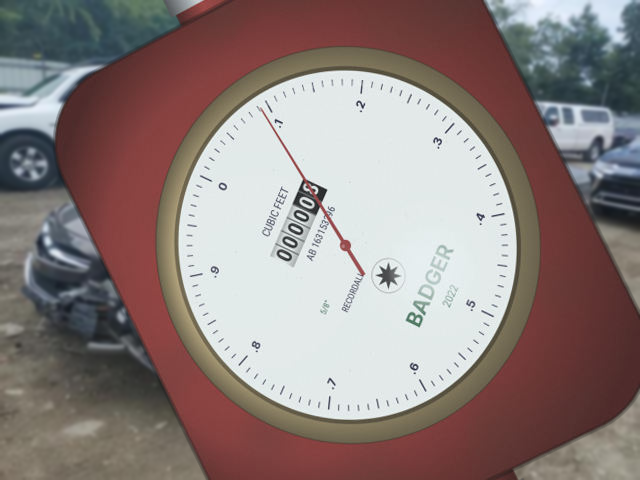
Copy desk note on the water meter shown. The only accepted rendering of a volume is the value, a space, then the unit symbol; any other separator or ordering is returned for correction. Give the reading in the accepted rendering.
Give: 8.09 ft³
